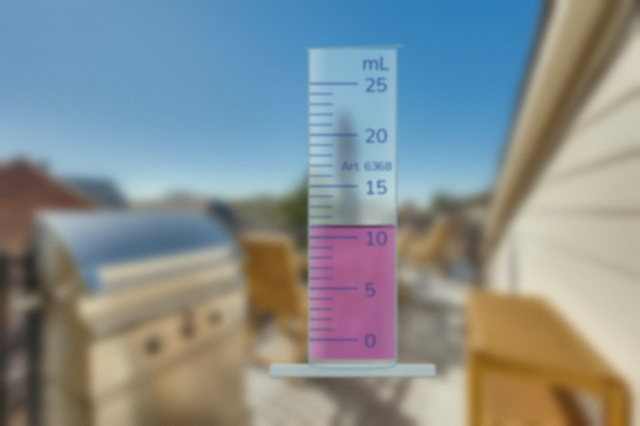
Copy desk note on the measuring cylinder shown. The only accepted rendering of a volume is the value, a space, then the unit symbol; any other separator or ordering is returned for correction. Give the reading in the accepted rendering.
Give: 11 mL
